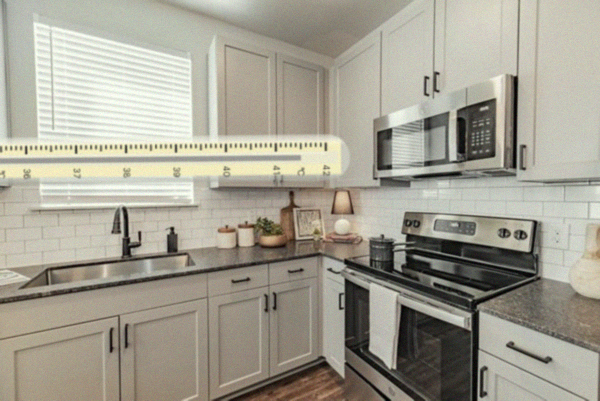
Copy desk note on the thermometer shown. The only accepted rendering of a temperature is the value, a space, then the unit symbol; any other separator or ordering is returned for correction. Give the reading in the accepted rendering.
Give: 41.5 °C
